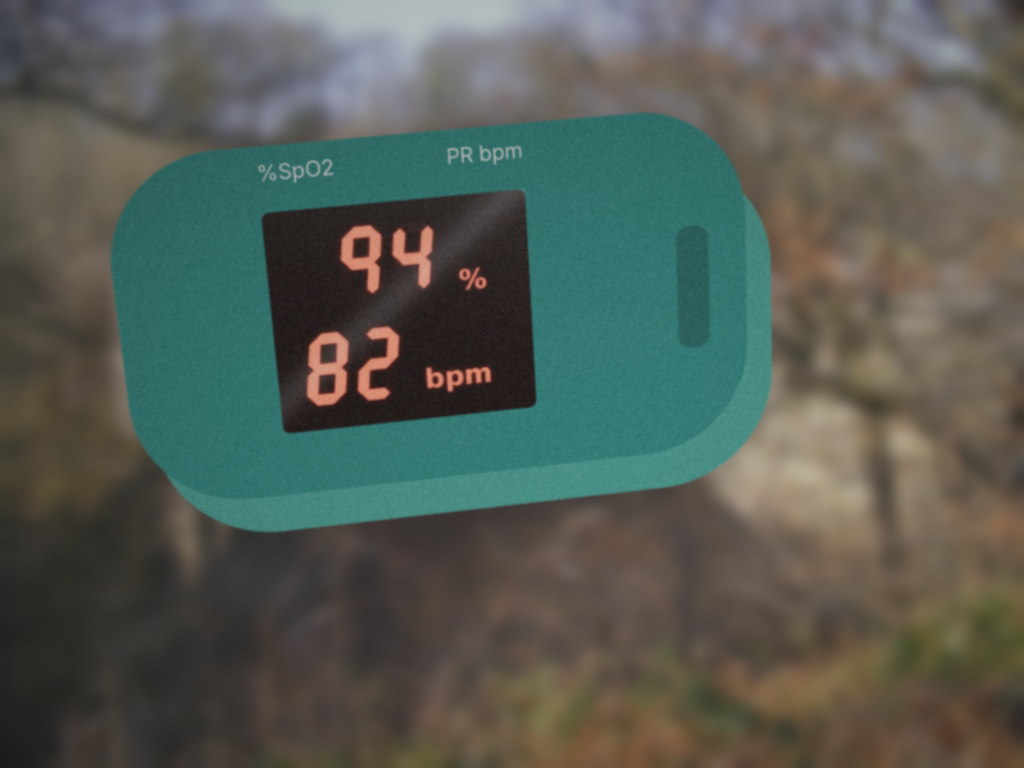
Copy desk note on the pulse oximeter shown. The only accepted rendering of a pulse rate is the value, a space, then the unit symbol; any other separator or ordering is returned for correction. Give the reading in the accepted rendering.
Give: 82 bpm
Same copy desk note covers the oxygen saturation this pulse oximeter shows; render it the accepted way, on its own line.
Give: 94 %
